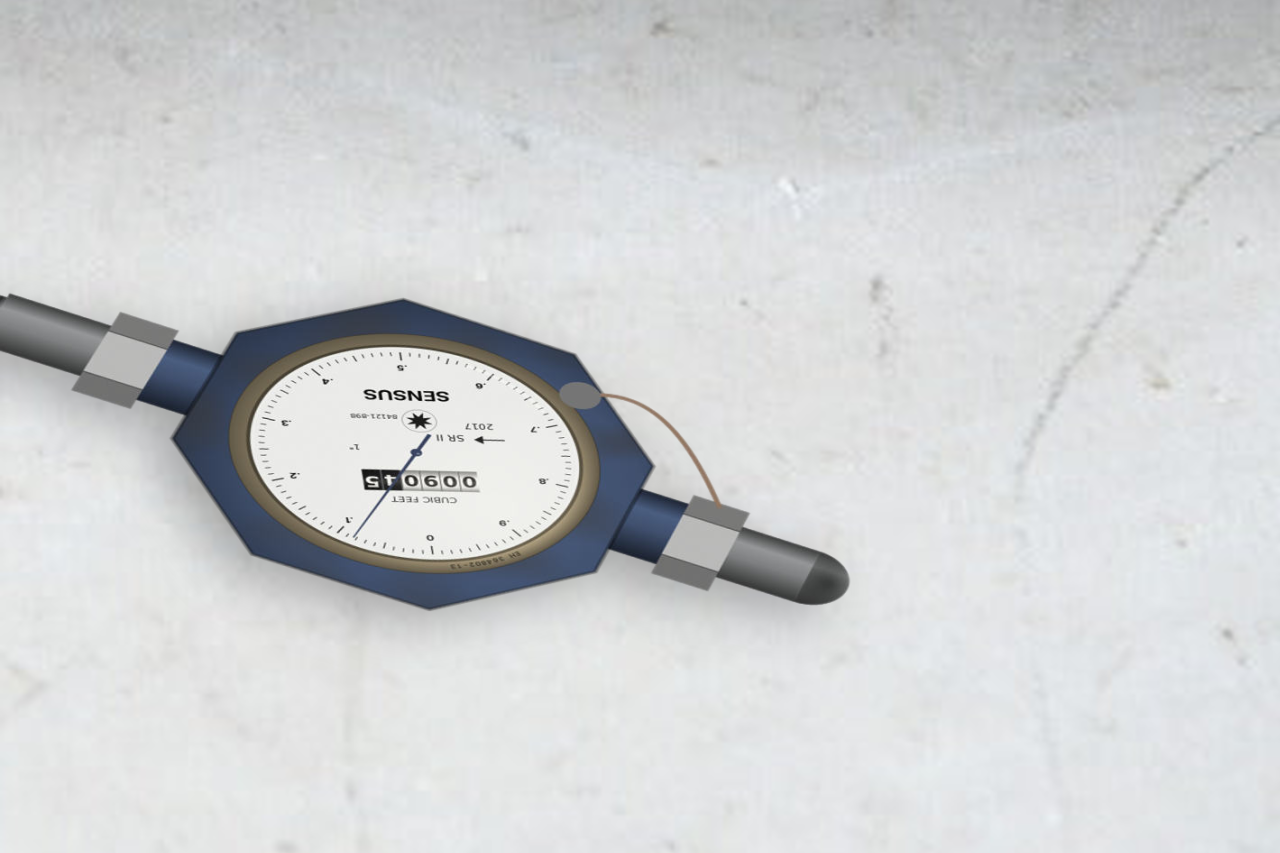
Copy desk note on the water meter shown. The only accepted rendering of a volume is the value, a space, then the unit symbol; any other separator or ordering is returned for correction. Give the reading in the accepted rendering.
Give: 9045.08 ft³
